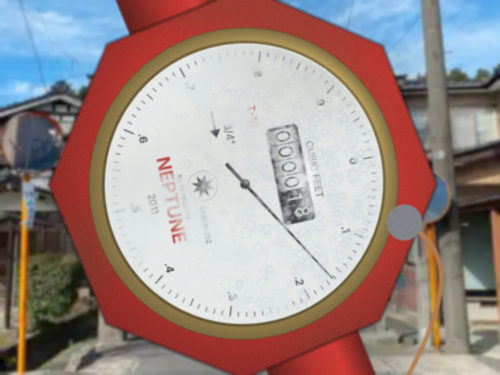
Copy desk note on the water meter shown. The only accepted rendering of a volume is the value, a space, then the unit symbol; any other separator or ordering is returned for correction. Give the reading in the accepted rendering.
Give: 18.16 ft³
